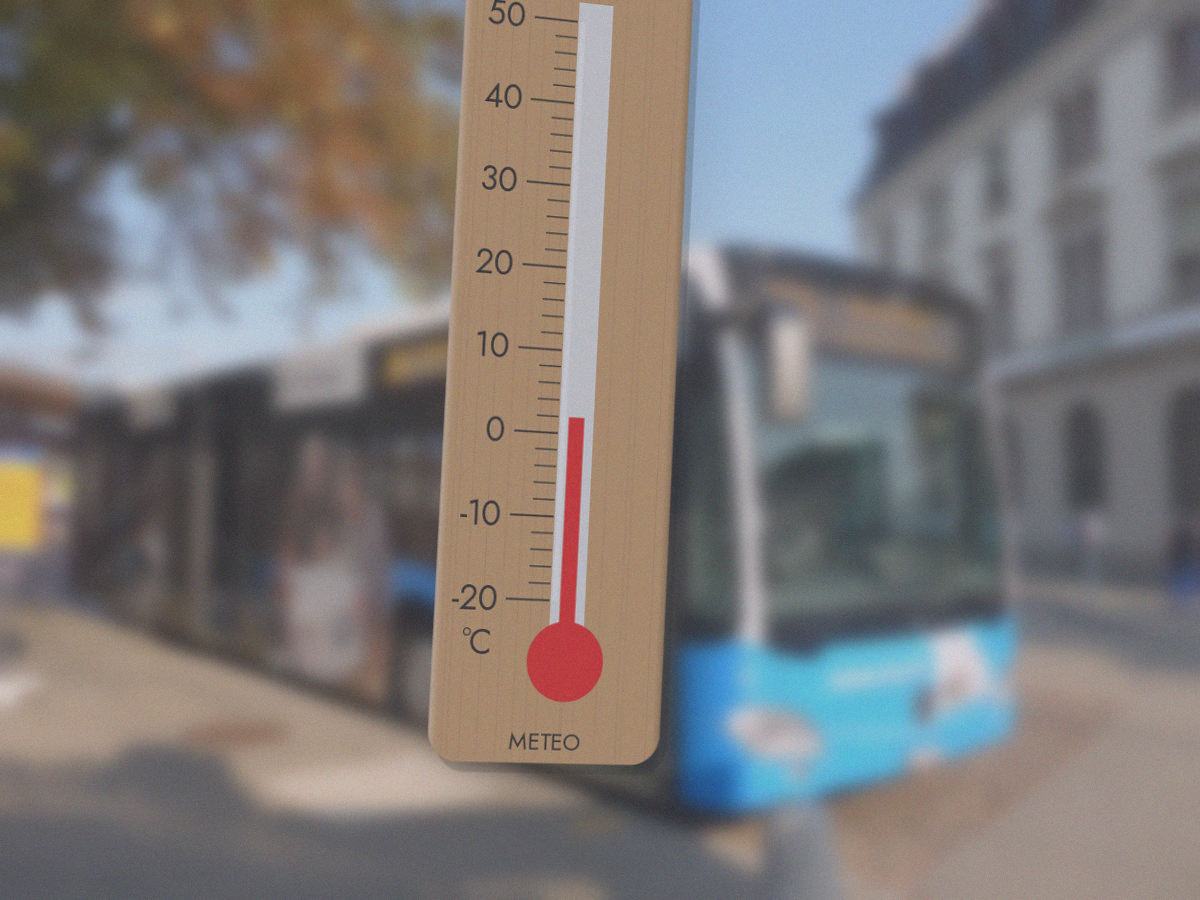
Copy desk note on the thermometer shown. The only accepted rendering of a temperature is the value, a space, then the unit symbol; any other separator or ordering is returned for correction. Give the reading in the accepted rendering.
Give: 2 °C
